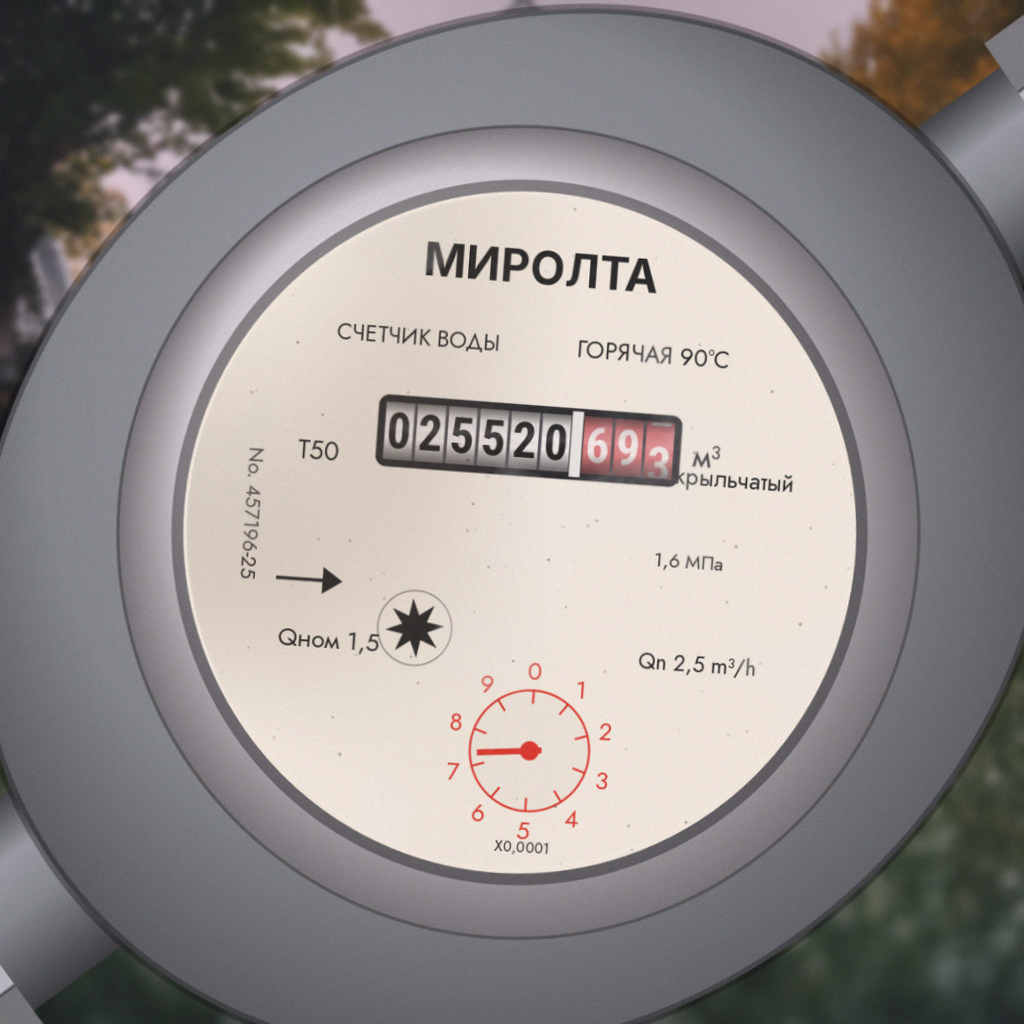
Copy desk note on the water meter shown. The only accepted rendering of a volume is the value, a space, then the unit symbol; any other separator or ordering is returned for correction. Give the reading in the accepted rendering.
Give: 25520.6927 m³
